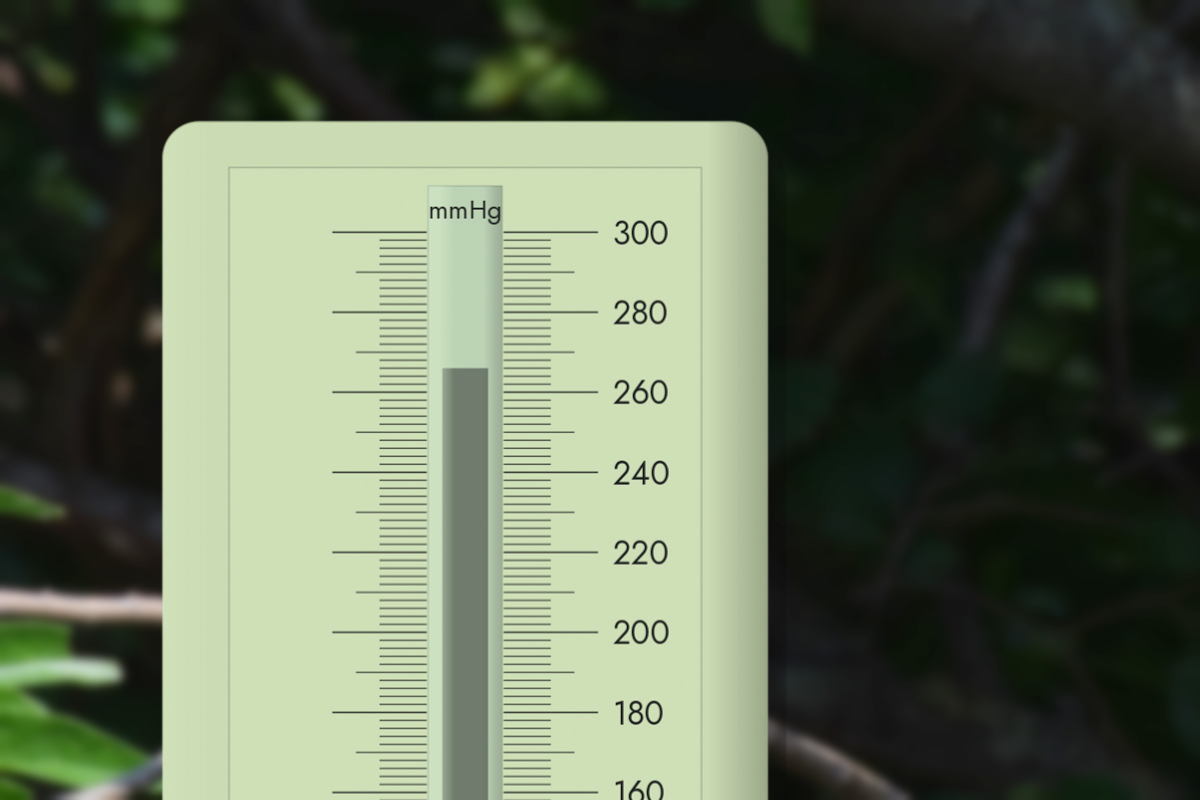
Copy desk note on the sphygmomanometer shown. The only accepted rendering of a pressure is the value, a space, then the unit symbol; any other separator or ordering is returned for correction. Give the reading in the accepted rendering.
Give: 266 mmHg
